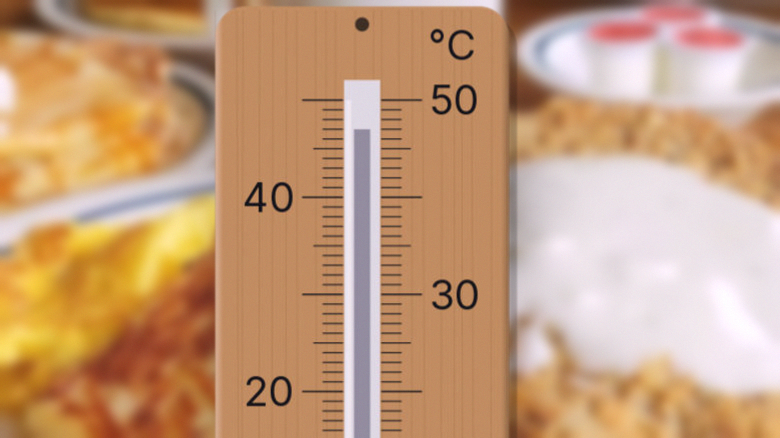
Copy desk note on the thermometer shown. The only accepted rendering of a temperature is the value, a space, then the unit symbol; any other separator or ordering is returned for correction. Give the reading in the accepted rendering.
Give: 47 °C
